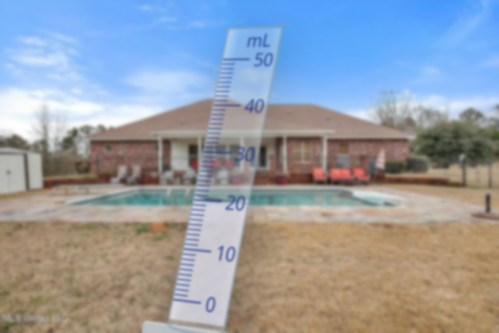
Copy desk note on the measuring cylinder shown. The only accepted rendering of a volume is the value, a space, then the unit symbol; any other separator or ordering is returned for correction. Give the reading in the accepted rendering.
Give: 20 mL
